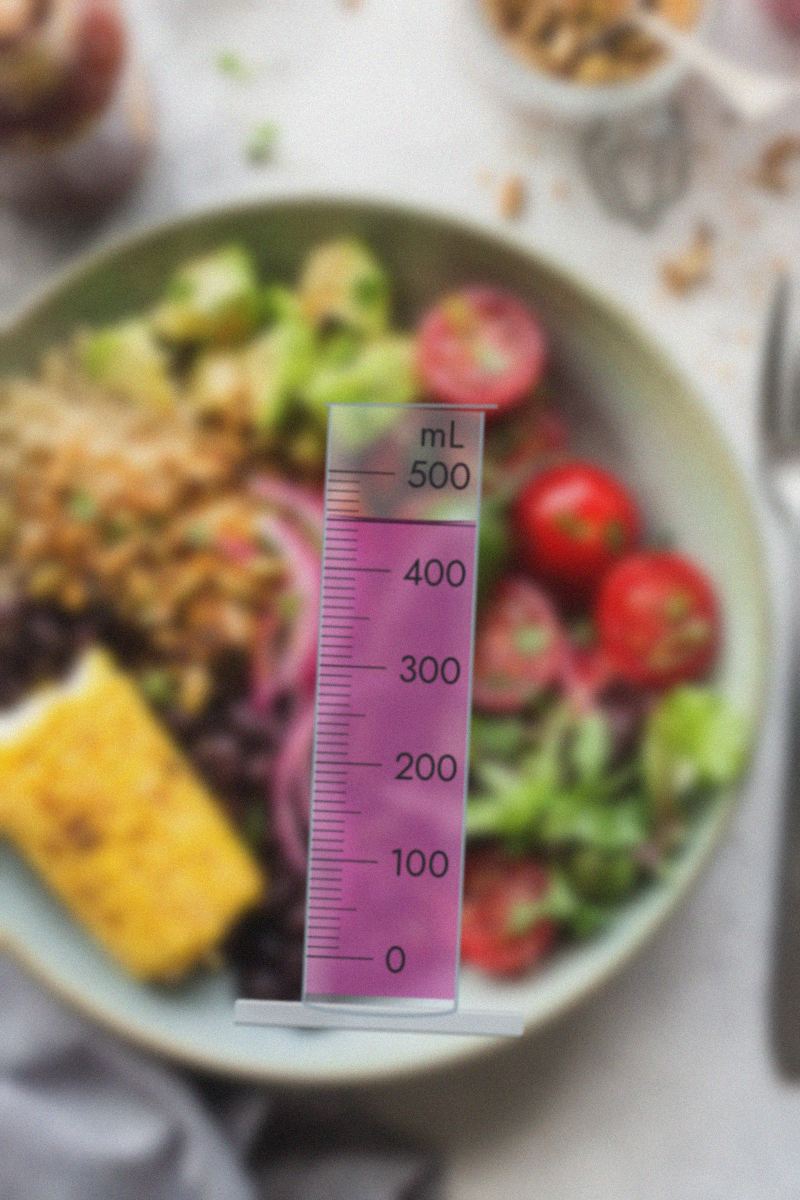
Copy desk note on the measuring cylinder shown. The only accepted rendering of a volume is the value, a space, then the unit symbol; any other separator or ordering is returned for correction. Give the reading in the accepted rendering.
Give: 450 mL
